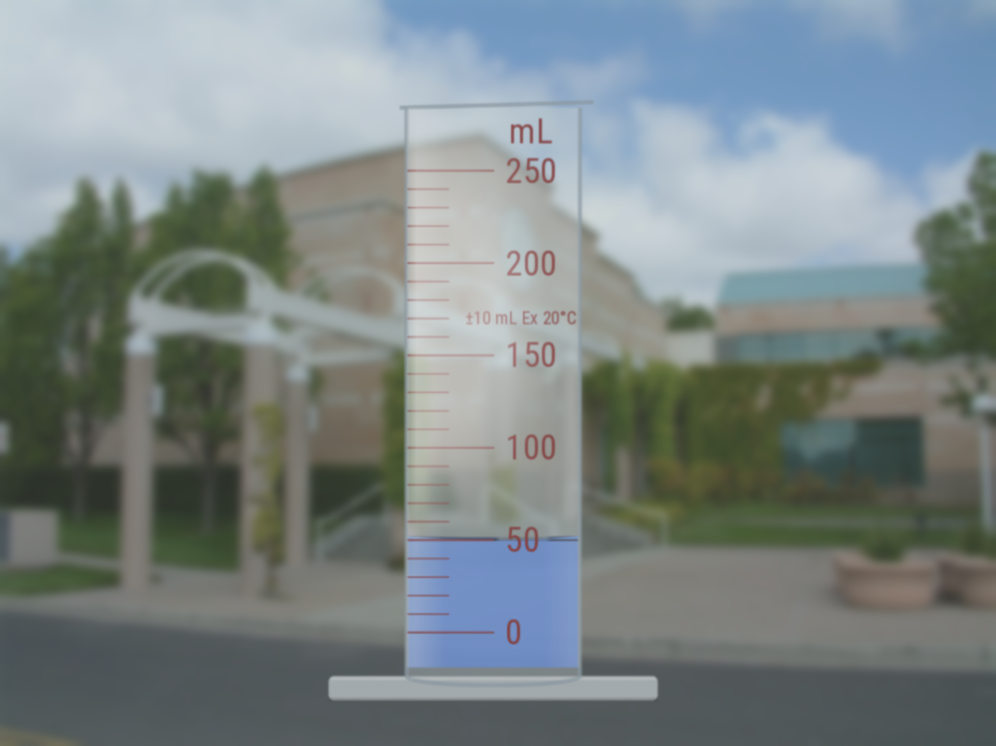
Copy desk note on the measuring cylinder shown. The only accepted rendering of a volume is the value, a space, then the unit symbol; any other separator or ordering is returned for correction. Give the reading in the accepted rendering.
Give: 50 mL
